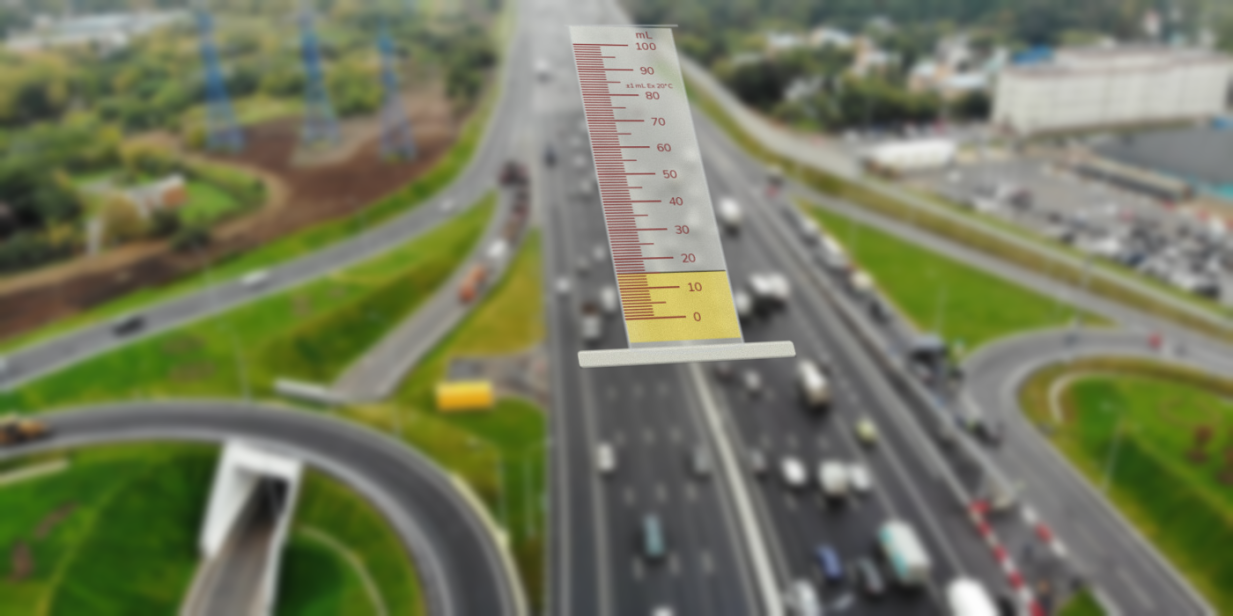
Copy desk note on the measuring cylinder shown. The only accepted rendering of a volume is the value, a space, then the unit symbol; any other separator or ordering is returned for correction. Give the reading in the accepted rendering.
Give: 15 mL
